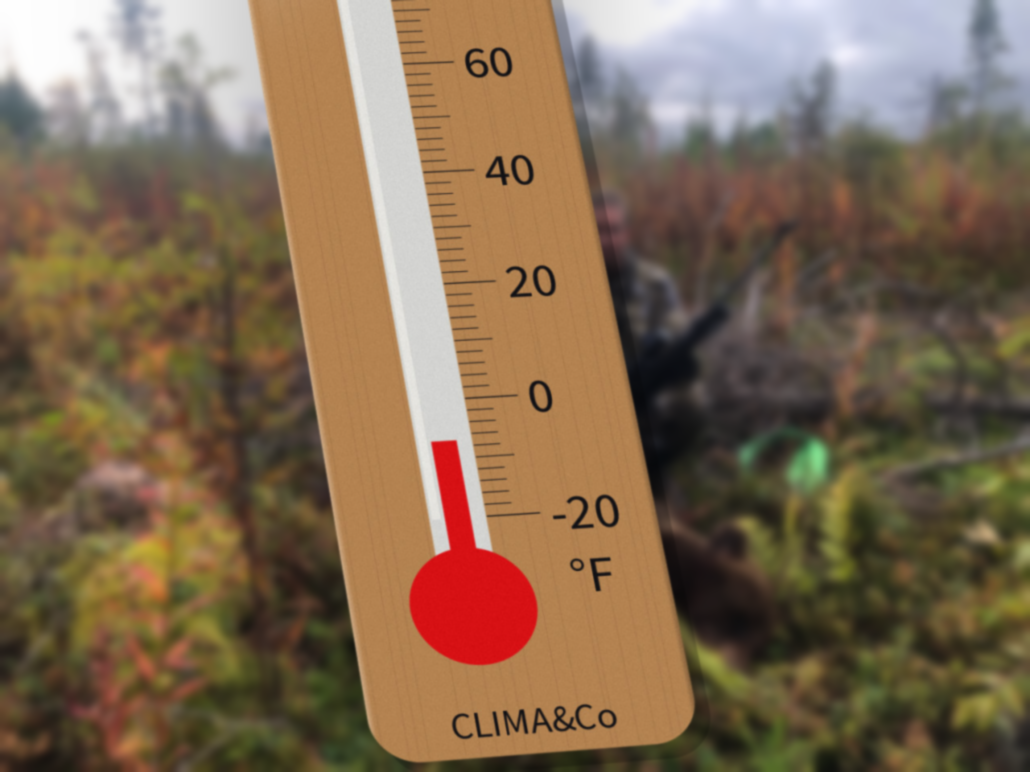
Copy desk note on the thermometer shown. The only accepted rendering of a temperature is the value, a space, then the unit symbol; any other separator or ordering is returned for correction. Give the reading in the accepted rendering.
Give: -7 °F
